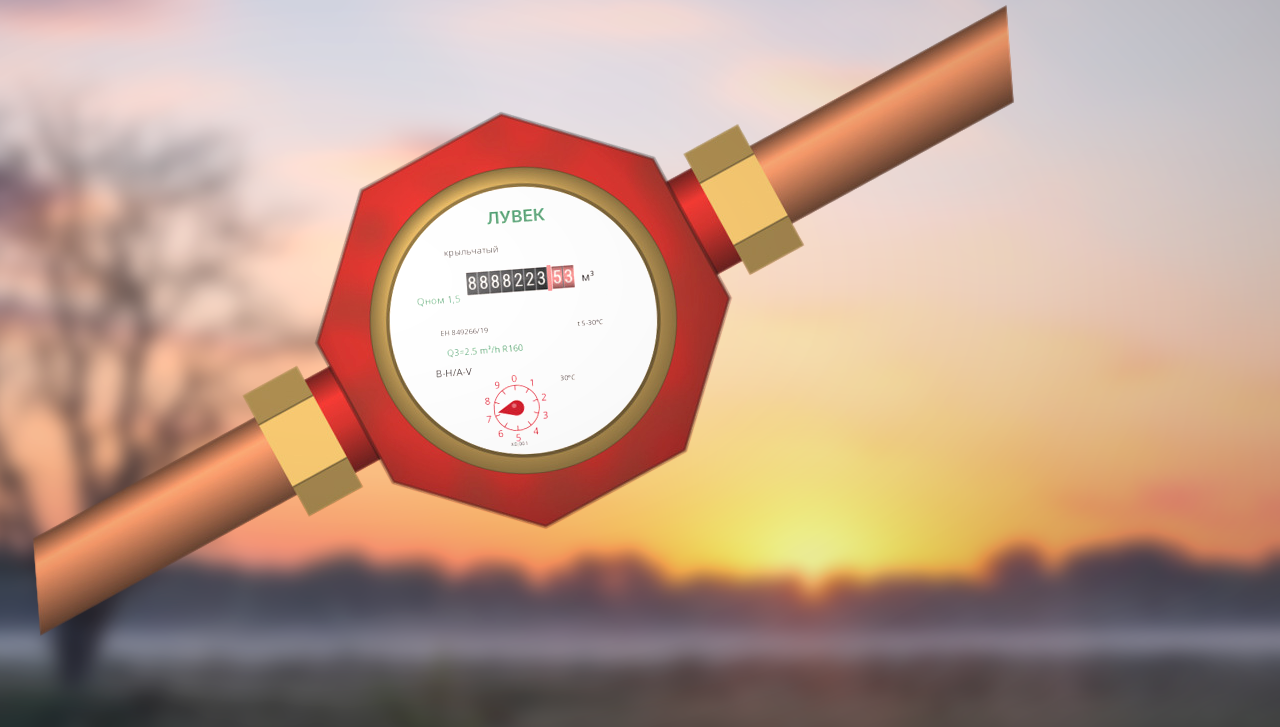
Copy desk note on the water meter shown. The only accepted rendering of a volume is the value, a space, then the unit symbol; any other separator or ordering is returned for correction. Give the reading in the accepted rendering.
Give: 8888223.537 m³
